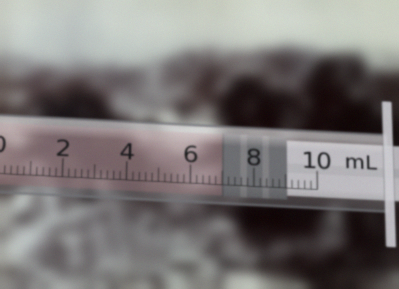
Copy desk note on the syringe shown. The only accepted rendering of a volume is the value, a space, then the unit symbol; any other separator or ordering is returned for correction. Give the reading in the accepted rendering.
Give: 7 mL
